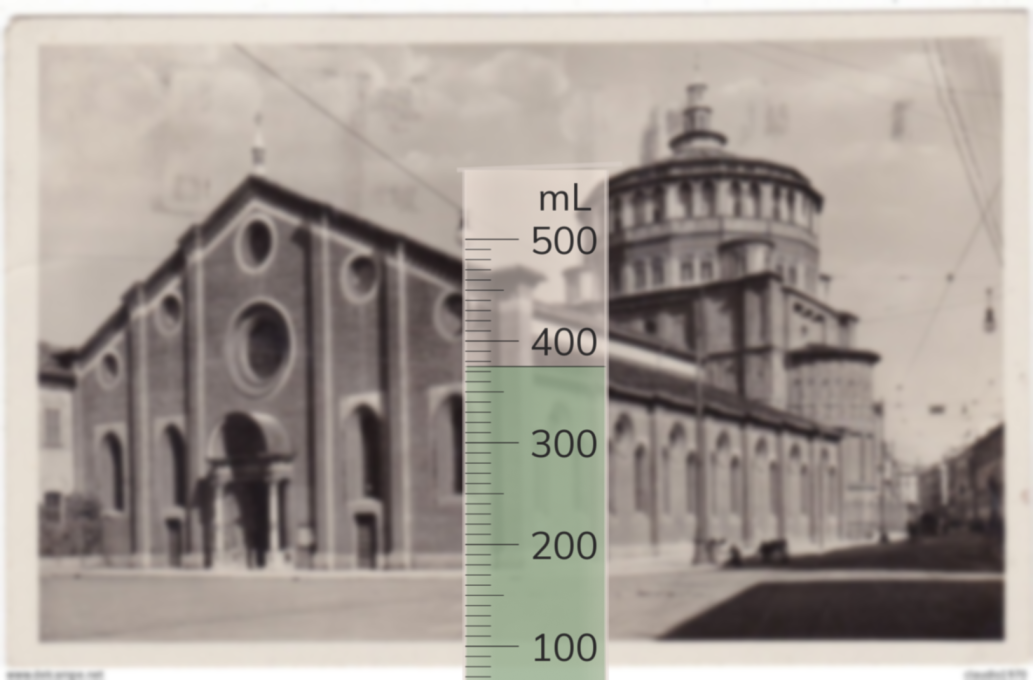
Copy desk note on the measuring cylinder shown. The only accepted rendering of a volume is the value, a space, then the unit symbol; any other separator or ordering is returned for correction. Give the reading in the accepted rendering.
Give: 375 mL
